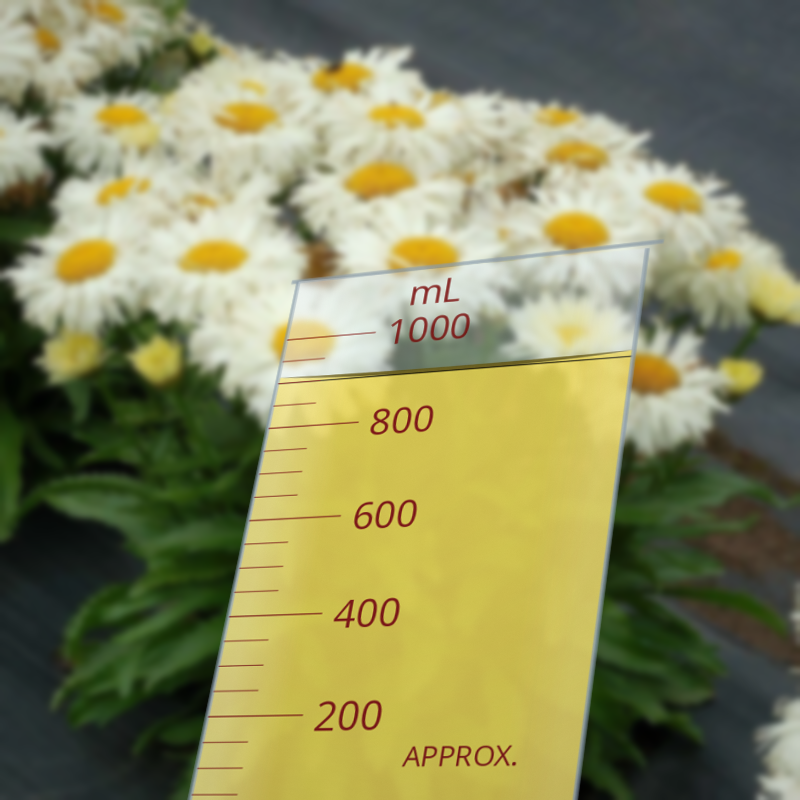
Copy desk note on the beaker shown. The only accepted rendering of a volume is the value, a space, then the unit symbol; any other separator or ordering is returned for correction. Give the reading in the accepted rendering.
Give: 900 mL
